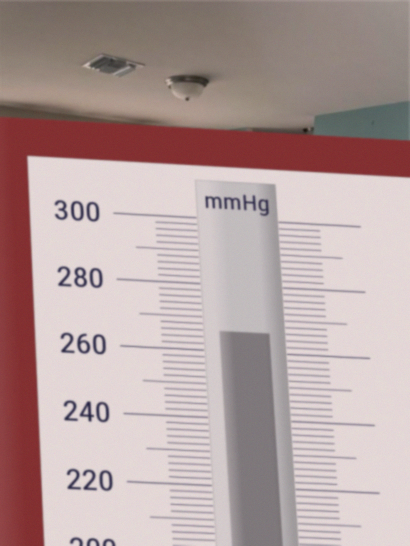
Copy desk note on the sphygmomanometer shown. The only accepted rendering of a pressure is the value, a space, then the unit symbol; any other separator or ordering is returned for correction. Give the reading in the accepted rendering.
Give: 266 mmHg
